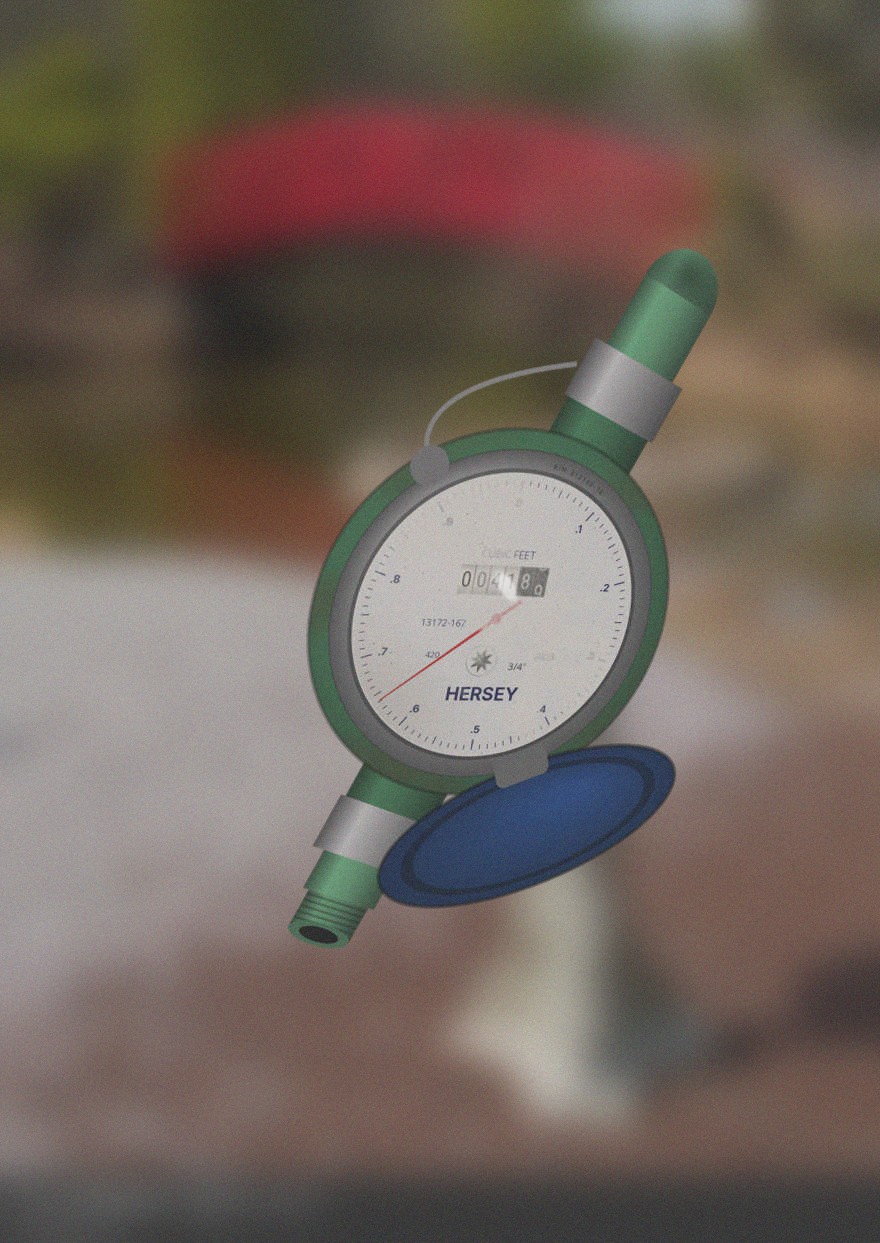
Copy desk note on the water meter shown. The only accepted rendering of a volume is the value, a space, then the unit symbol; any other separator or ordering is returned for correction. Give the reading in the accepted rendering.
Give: 4188.64 ft³
